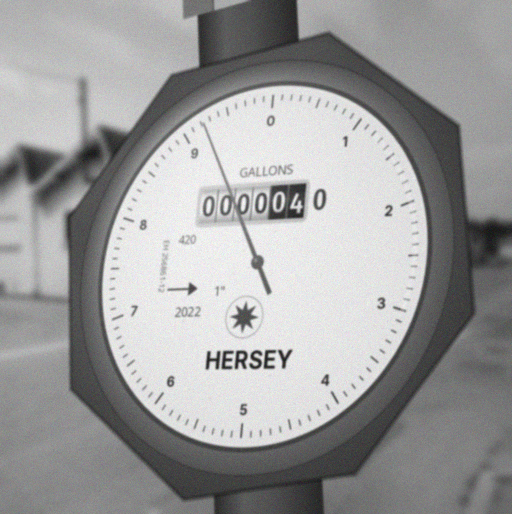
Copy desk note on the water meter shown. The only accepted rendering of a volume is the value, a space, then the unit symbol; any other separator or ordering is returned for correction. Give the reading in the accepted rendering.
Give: 39.2 gal
